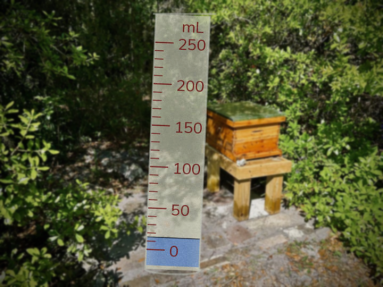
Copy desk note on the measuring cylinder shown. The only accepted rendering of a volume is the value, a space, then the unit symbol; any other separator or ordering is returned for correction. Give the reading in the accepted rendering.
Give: 15 mL
